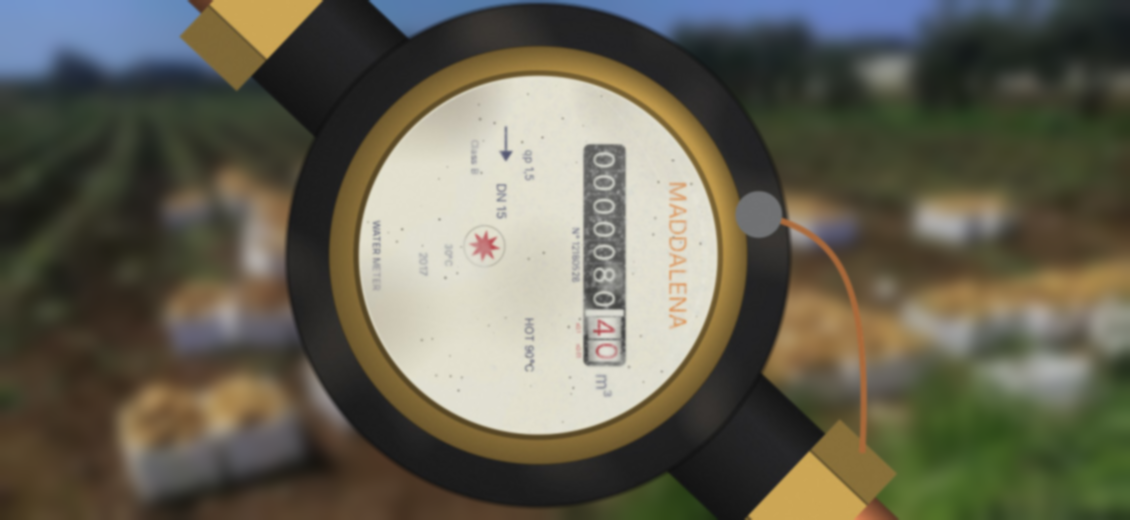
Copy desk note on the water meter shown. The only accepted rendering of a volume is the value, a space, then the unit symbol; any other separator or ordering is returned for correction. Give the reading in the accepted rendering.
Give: 80.40 m³
